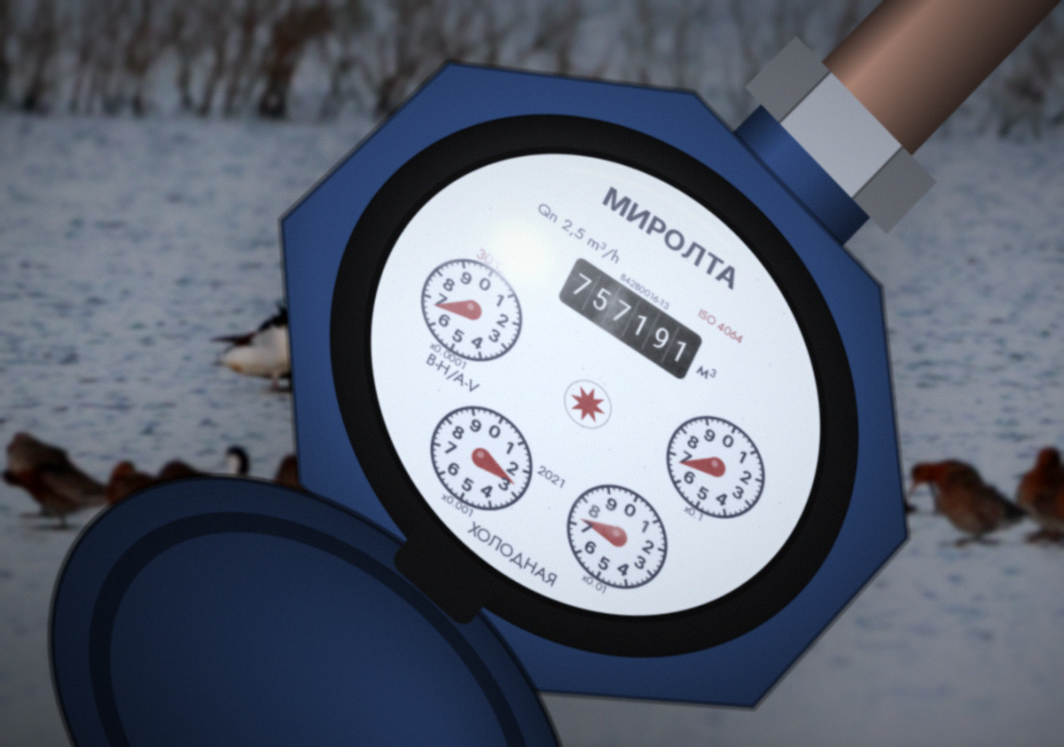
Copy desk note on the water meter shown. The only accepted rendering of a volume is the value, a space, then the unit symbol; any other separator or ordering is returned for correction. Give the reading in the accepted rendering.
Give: 757191.6726 m³
